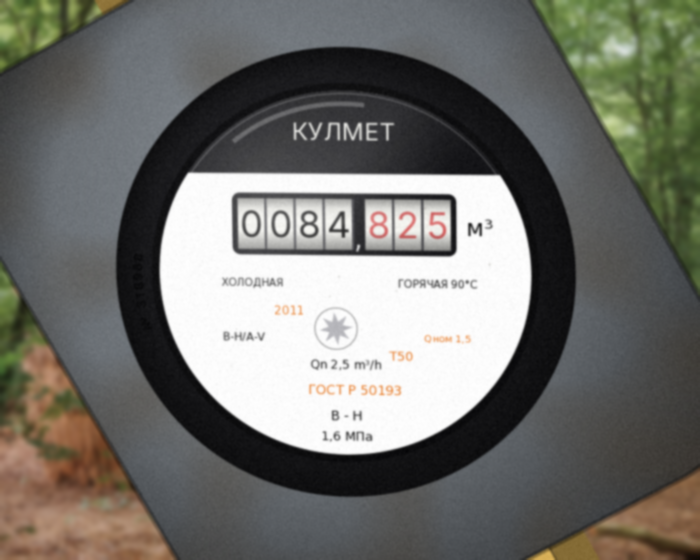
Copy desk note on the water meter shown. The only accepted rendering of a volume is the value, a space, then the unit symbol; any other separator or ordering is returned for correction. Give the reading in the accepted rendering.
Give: 84.825 m³
